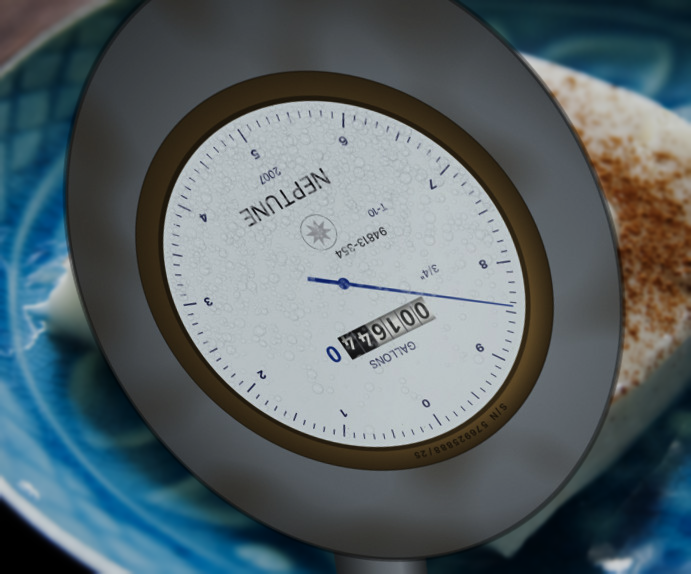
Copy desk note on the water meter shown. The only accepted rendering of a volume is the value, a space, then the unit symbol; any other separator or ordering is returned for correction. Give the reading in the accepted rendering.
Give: 16438.4 gal
